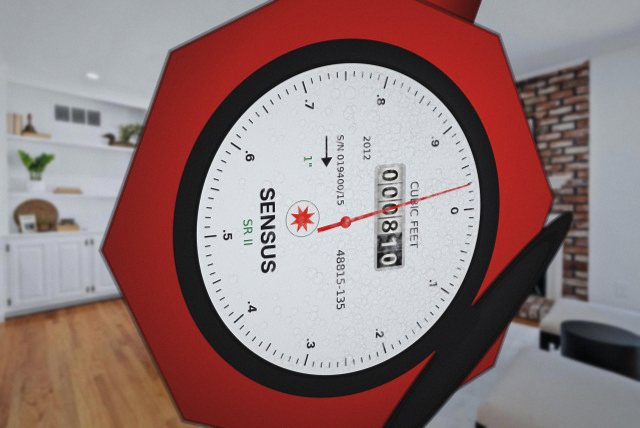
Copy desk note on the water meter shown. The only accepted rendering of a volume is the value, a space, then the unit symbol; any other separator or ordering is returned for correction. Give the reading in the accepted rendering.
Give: 809.97 ft³
